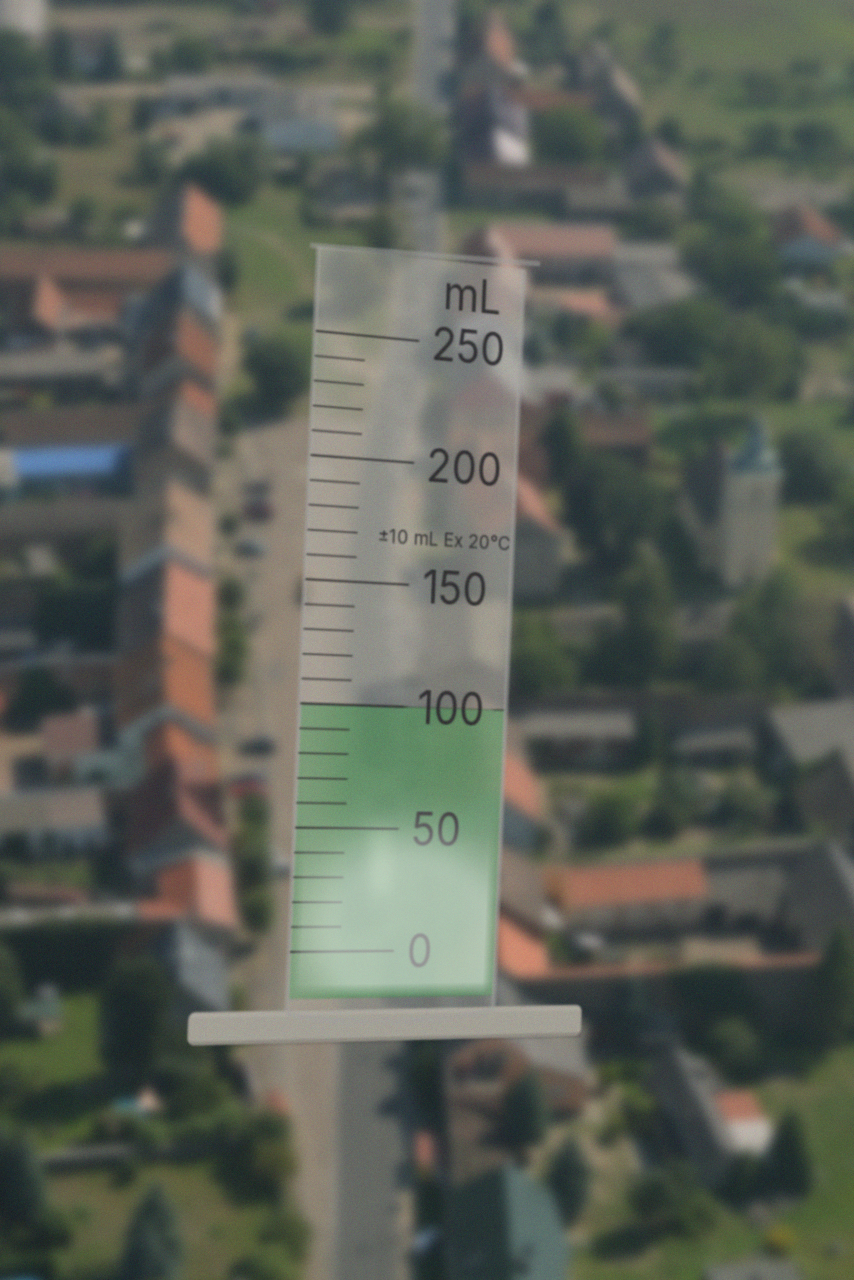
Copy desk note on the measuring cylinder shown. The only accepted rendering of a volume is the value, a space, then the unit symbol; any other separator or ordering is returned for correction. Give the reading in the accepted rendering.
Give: 100 mL
